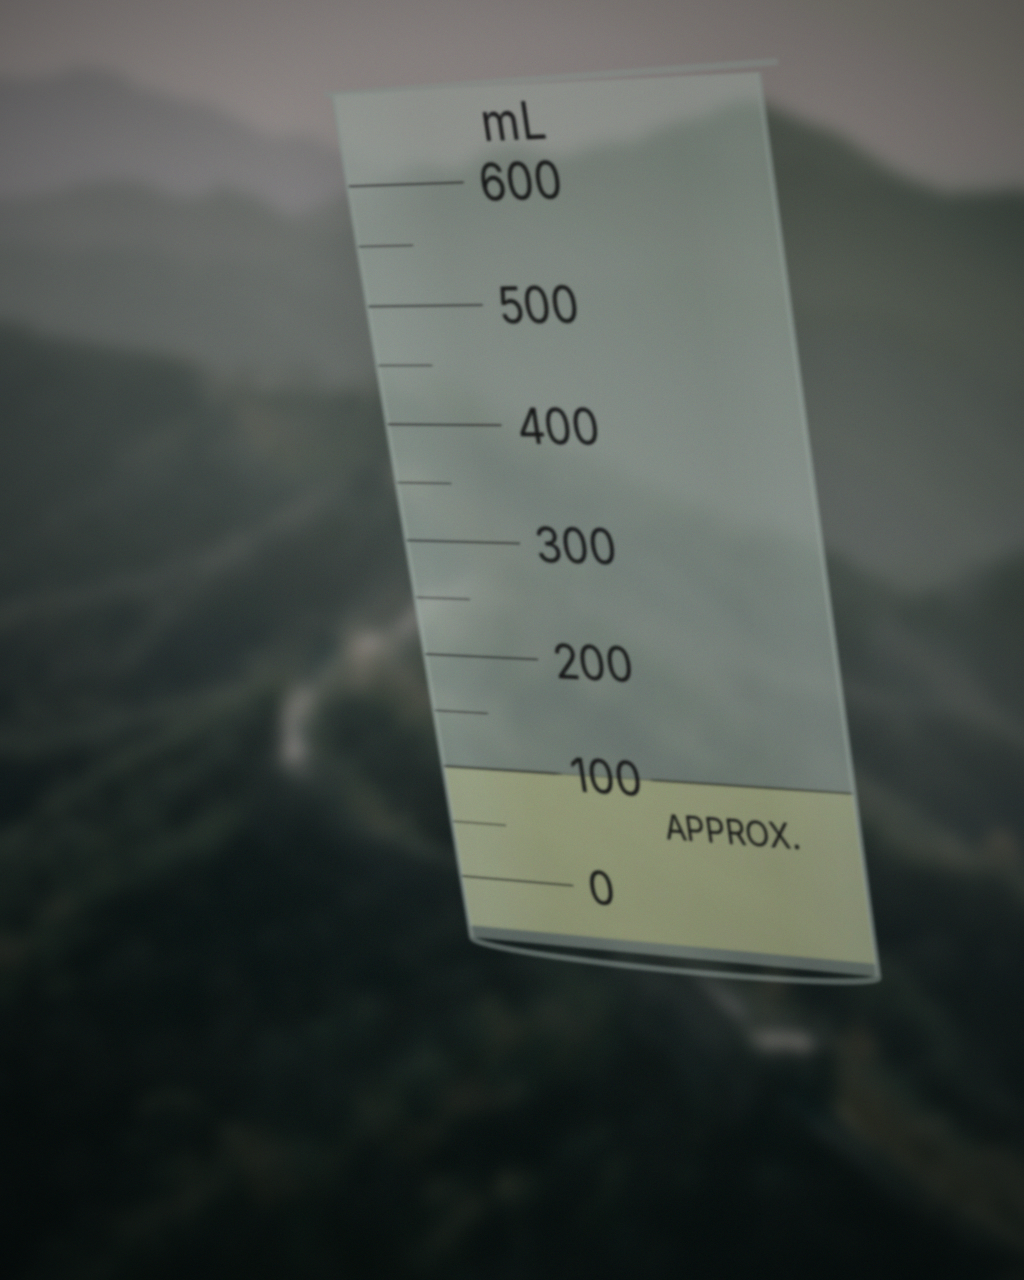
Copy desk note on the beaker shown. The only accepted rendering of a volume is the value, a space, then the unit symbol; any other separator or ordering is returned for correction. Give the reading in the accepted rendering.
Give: 100 mL
